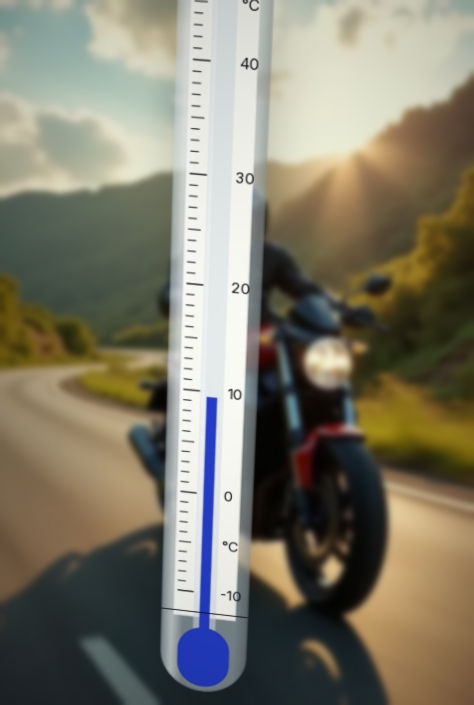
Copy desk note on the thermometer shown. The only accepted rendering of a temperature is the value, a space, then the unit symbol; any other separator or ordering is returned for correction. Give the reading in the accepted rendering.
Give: 9.5 °C
